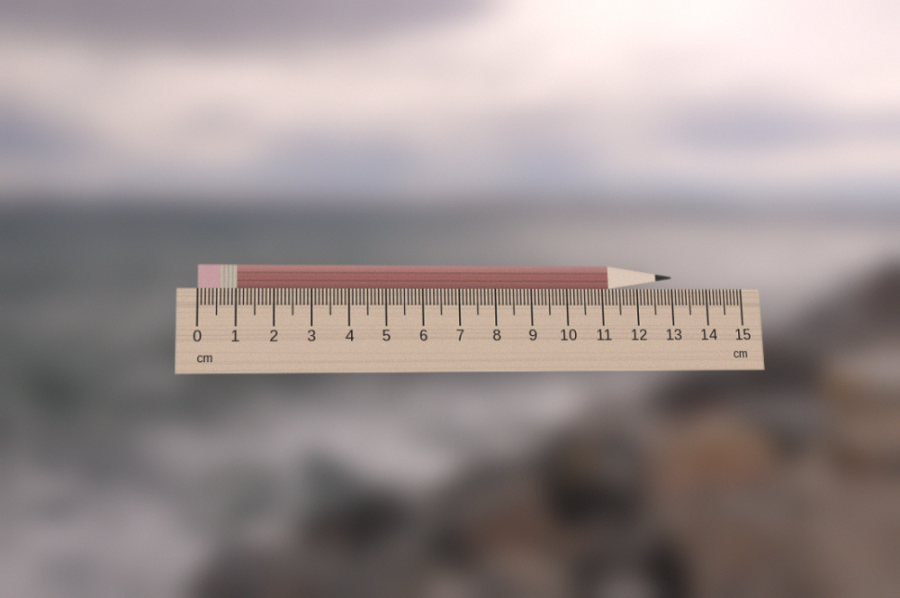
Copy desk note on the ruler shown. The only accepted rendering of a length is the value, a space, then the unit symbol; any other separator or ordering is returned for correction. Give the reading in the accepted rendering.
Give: 13 cm
